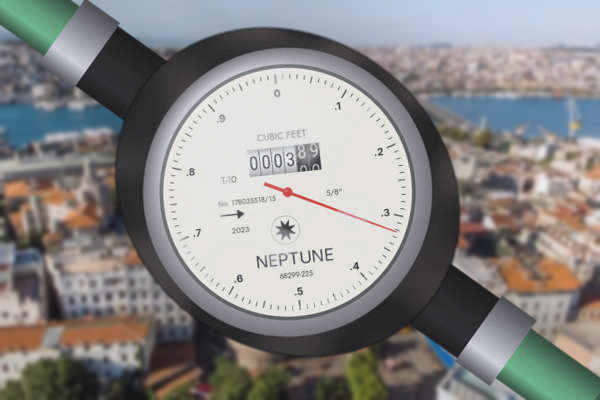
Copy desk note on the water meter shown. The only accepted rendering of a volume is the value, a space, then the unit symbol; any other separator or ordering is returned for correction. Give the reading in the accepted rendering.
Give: 389.32 ft³
